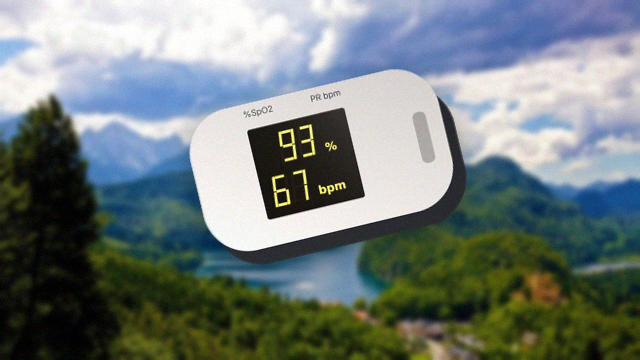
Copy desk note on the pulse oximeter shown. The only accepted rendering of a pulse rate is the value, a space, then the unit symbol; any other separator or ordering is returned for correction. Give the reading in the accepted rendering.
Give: 67 bpm
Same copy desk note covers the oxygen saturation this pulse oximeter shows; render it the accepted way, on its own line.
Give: 93 %
